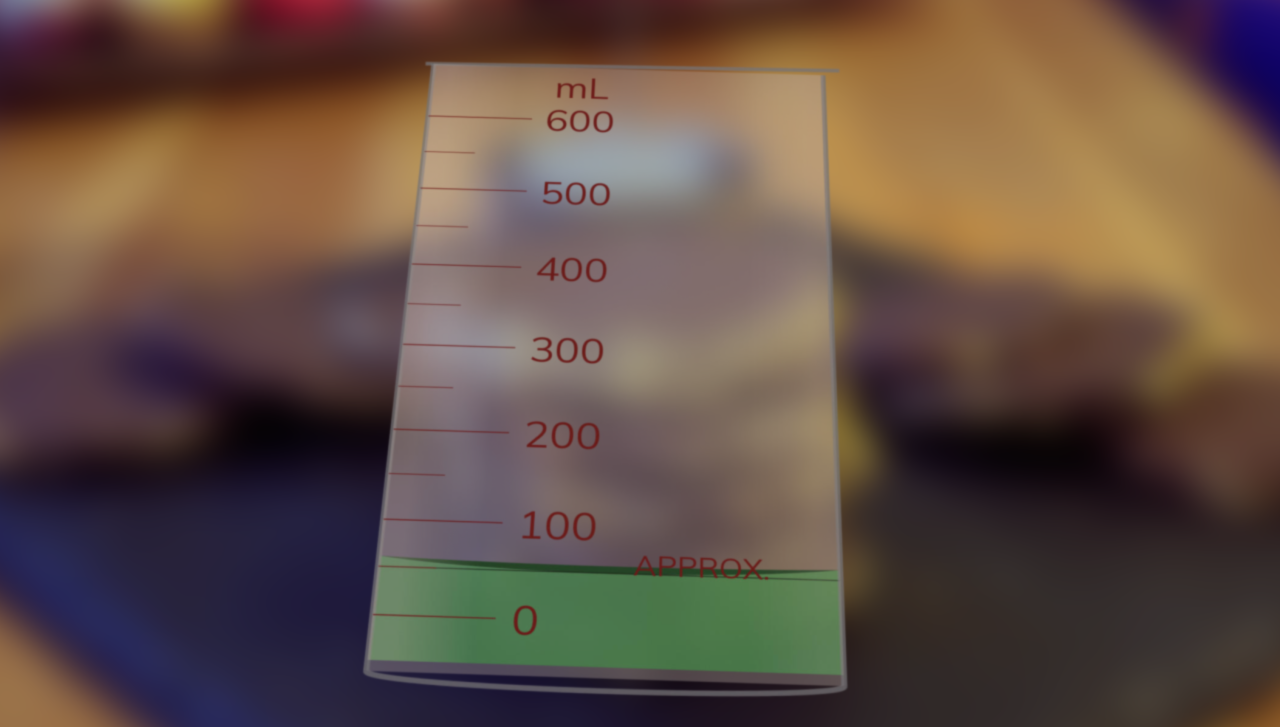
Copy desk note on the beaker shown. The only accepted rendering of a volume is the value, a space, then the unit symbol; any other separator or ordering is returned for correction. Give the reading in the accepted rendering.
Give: 50 mL
